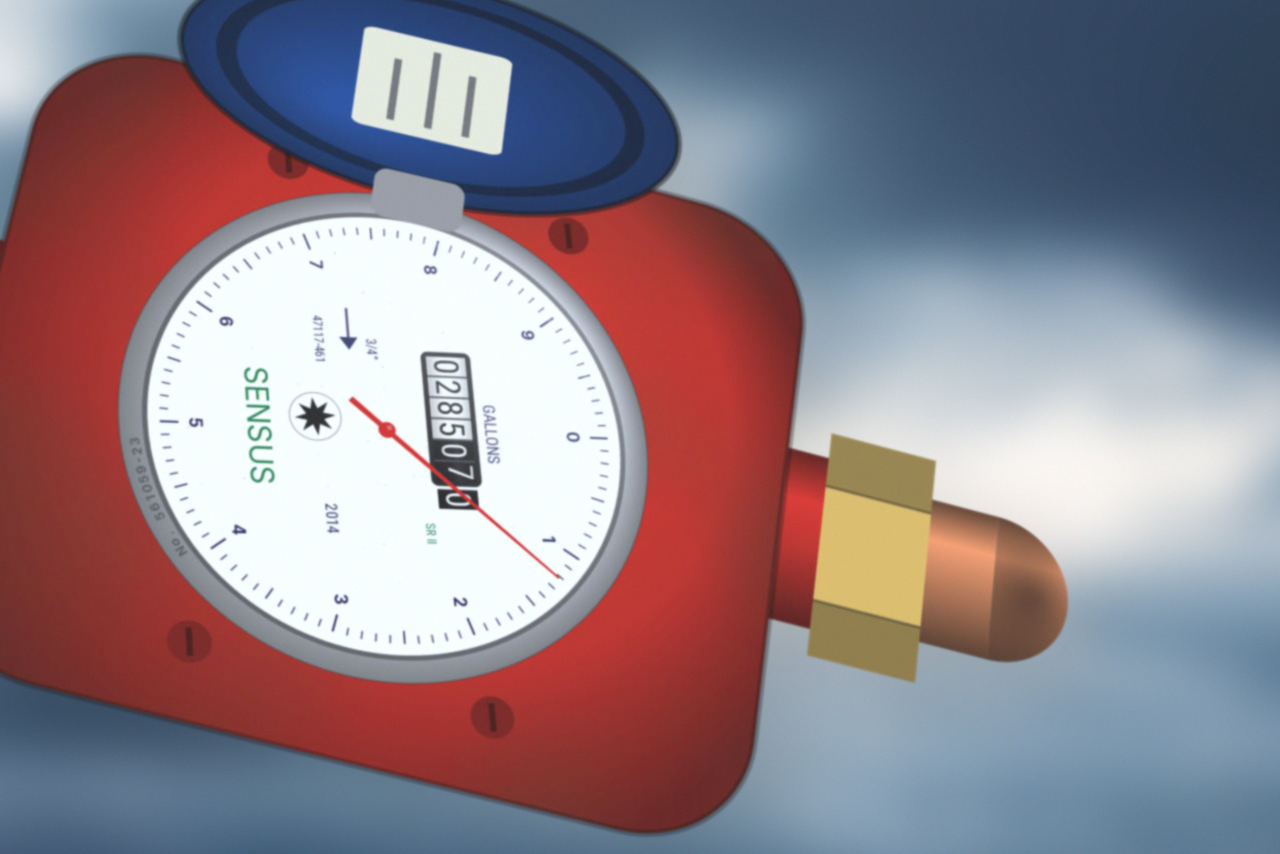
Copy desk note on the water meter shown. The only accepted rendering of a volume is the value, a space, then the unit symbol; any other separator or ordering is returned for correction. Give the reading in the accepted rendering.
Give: 285071.2 gal
